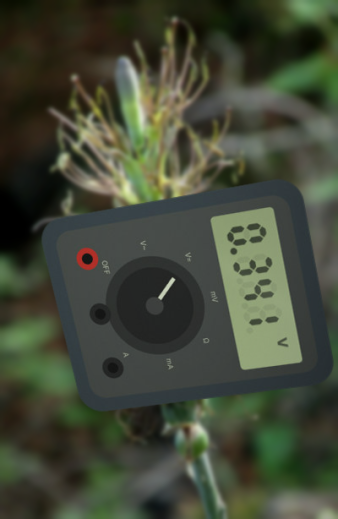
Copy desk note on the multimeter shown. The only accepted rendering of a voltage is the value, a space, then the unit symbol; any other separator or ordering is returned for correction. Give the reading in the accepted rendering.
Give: 0.341 V
